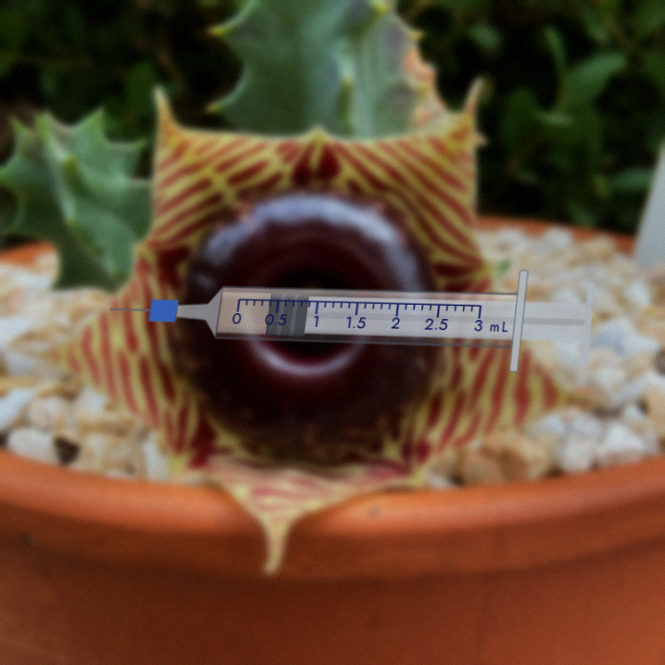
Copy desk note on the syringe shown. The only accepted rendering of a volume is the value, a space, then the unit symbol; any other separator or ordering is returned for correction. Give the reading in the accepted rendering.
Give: 0.4 mL
